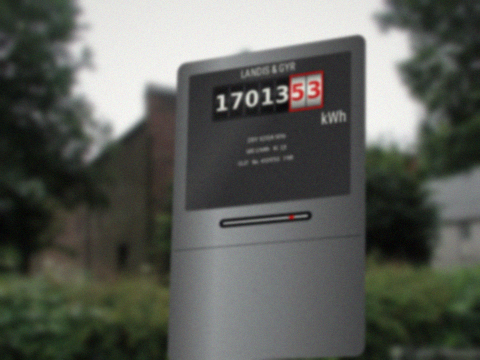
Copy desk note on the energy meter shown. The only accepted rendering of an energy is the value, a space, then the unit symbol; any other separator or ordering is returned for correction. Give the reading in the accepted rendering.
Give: 17013.53 kWh
